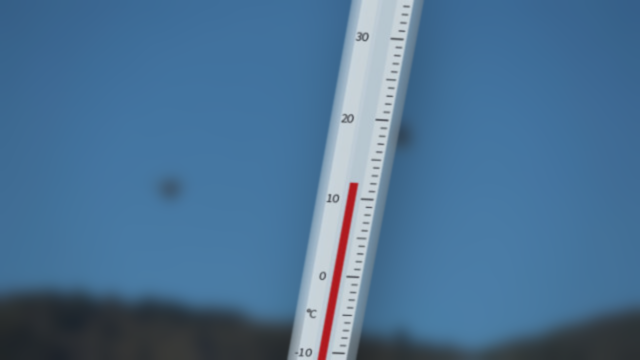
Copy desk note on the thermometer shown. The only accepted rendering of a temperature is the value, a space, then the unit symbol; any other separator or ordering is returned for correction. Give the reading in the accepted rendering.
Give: 12 °C
